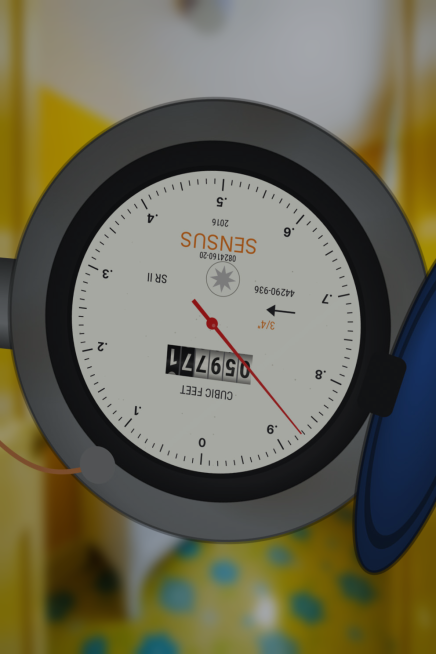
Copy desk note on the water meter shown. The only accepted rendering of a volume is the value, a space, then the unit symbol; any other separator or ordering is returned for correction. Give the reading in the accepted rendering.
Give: 59770.87 ft³
